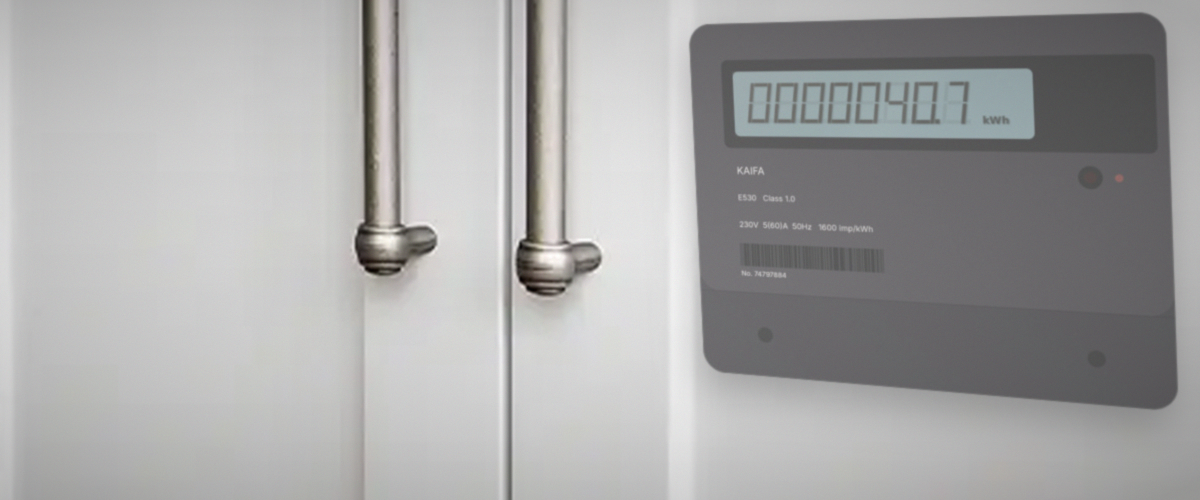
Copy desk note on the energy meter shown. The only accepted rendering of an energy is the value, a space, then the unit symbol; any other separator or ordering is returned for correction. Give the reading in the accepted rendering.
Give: 40.7 kWh
